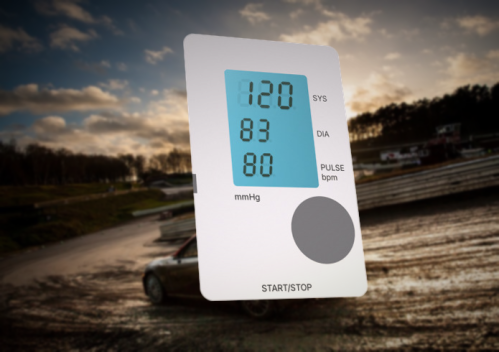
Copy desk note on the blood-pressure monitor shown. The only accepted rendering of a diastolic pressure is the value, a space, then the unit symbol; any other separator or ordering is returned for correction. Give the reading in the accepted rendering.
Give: 83 mmHg
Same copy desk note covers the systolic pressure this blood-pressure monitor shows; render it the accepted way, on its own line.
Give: 120 mmHg
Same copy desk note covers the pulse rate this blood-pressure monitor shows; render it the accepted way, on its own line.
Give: 80 bpm
